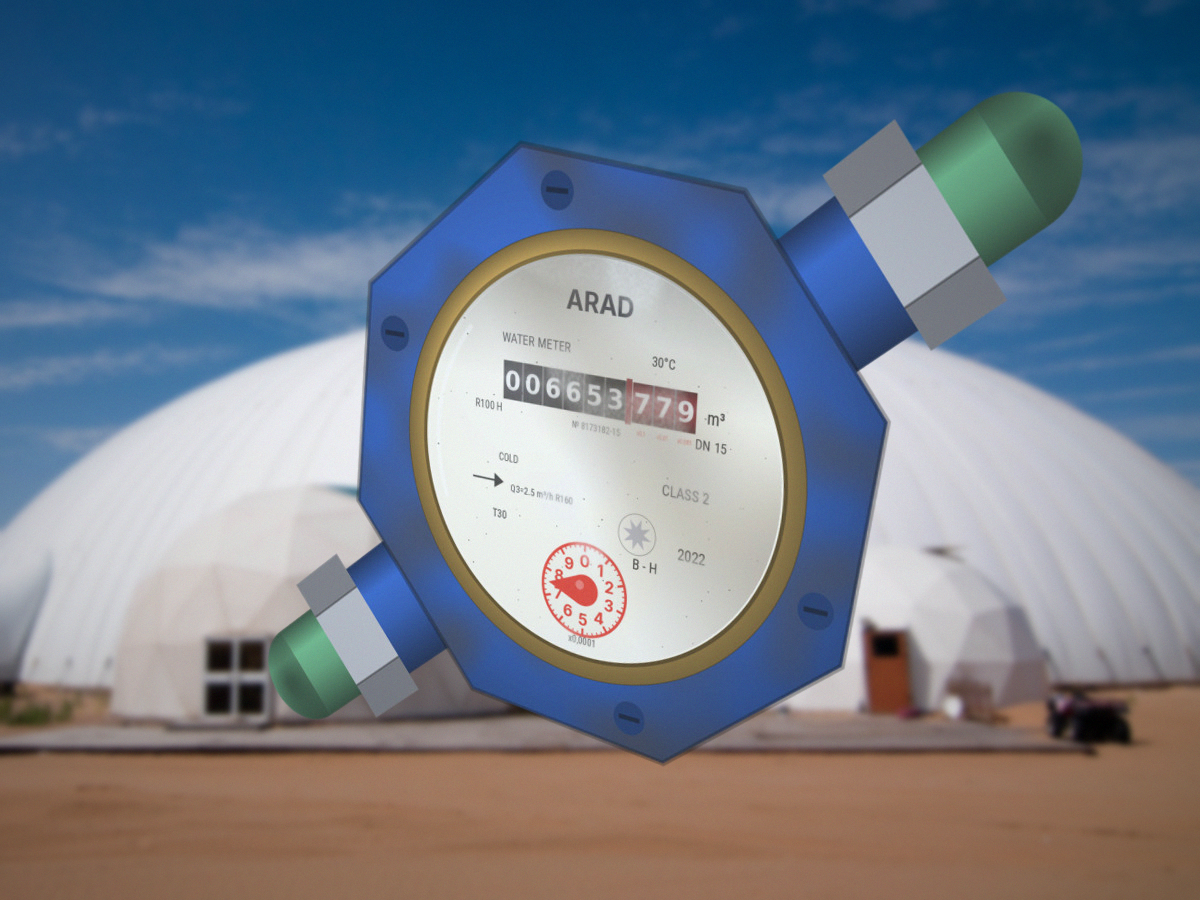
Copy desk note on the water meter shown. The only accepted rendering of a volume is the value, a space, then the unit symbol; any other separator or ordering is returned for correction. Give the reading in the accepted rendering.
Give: 6653.7797 m³
